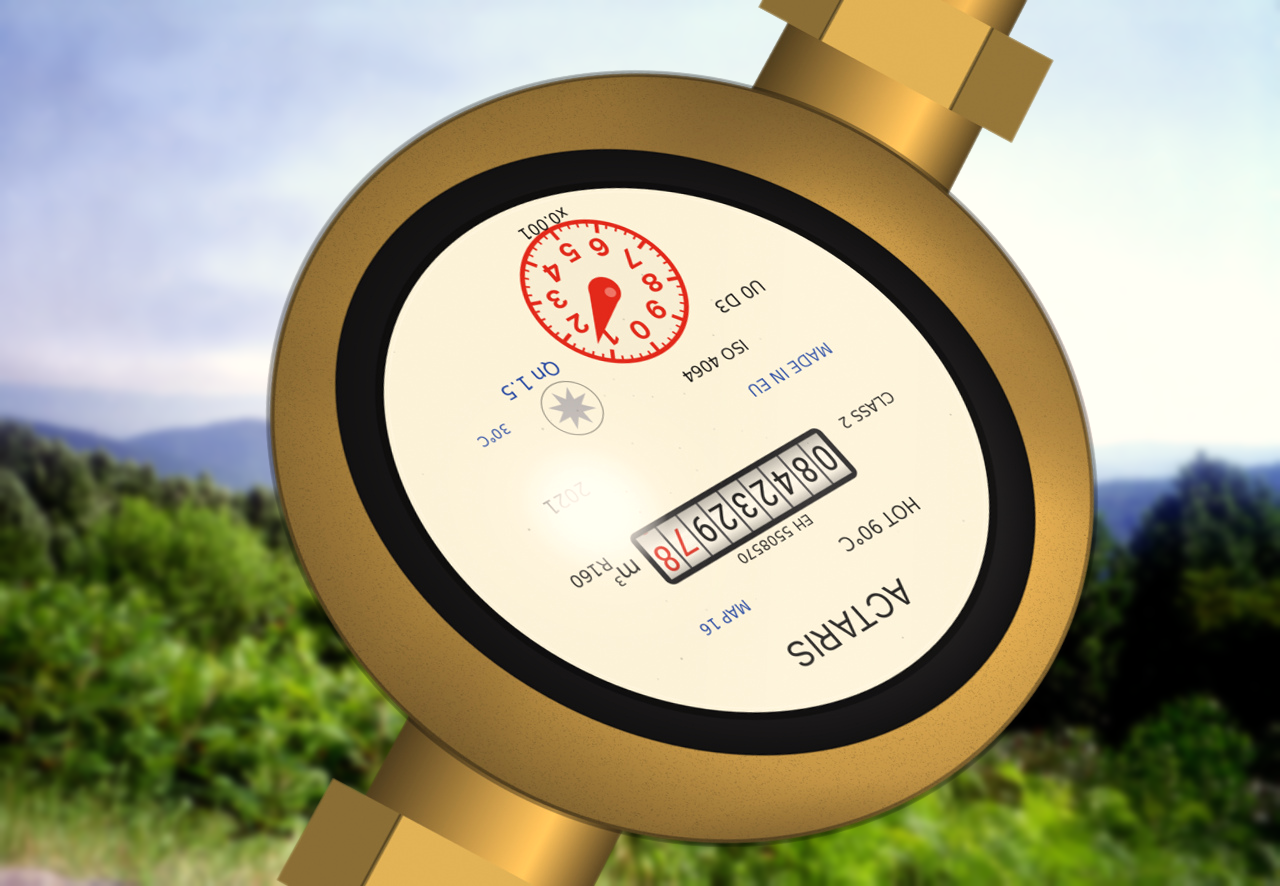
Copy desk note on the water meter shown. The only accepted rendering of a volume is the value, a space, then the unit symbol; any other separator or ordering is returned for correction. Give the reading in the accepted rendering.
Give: 842329.781 m³
